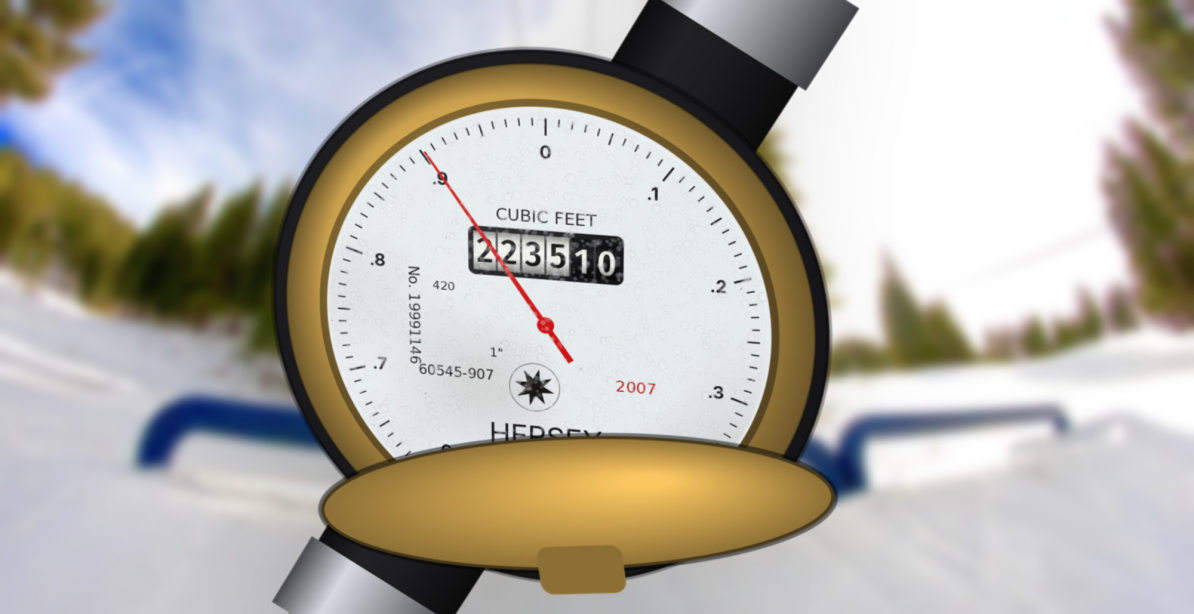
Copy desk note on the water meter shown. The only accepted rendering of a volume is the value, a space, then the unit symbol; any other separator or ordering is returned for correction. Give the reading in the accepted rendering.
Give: 223509.90 ft³
